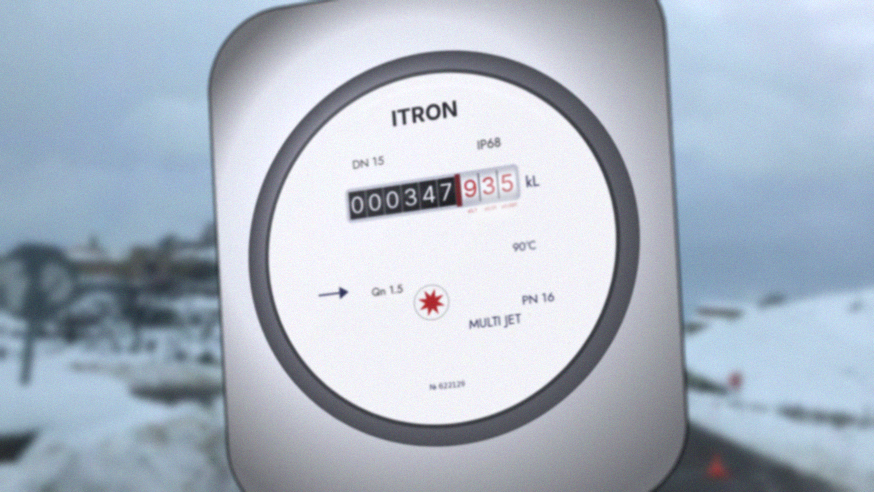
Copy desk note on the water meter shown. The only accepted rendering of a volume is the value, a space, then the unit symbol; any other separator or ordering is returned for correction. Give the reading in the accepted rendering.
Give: 347.935 kL
